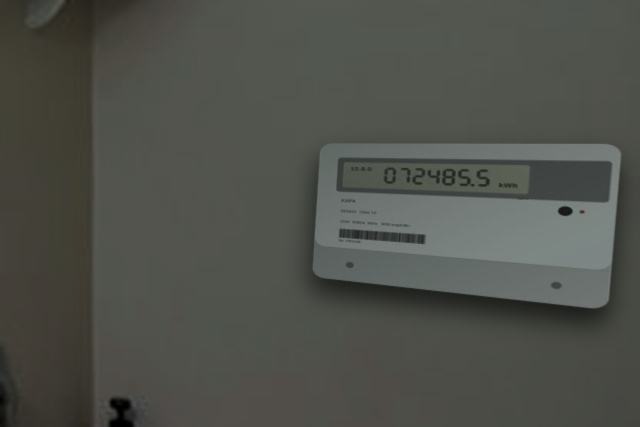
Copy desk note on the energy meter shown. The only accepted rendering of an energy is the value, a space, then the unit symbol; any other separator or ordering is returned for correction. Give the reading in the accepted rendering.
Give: 72485.5 kWh
